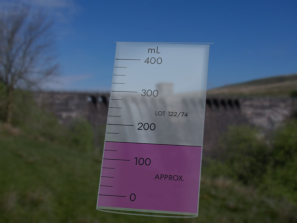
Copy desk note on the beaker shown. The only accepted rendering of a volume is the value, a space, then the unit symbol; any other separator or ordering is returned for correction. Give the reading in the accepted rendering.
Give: 150 mL
